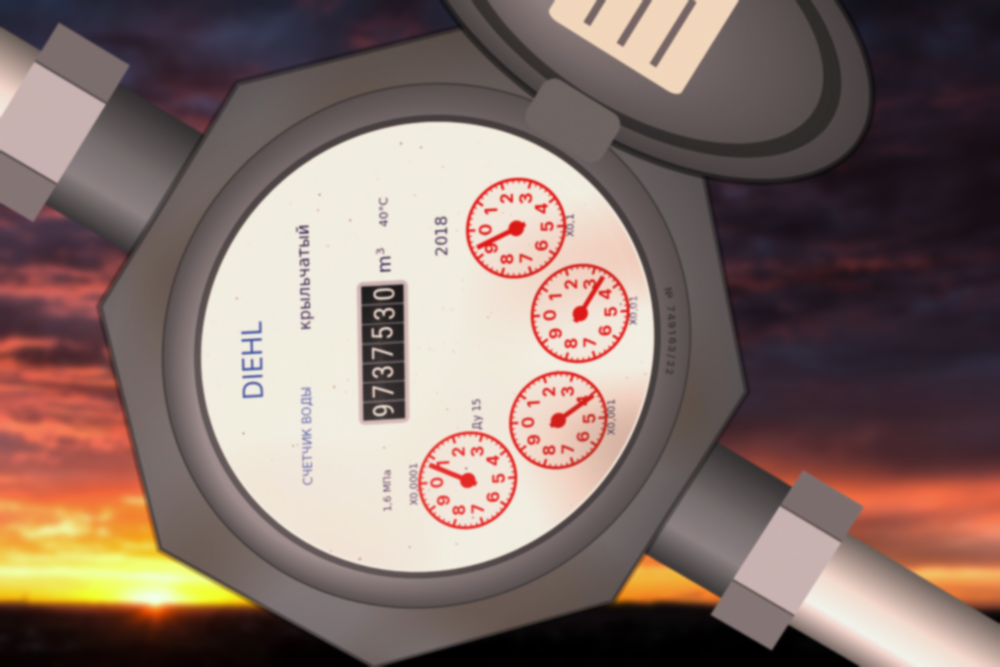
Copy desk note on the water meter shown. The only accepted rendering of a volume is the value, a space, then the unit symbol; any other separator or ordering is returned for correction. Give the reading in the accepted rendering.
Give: 9737529.9340 m³
